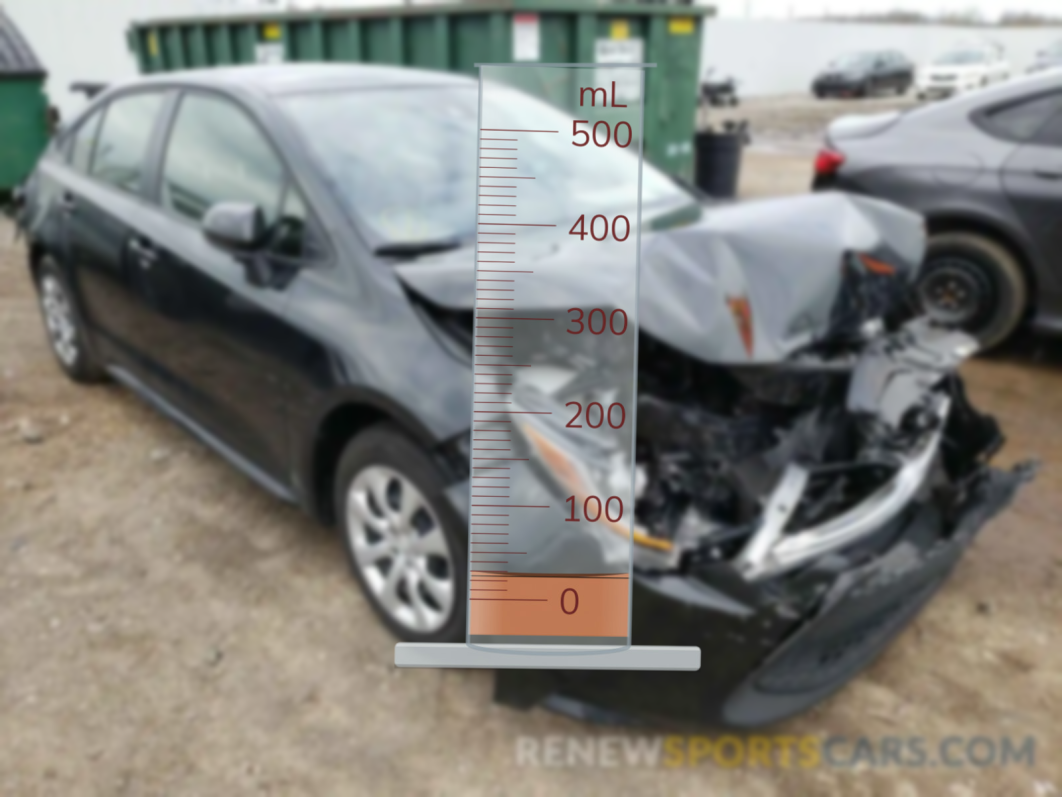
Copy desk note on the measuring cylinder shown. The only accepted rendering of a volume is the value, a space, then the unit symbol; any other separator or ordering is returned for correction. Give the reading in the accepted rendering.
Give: 25 mL
